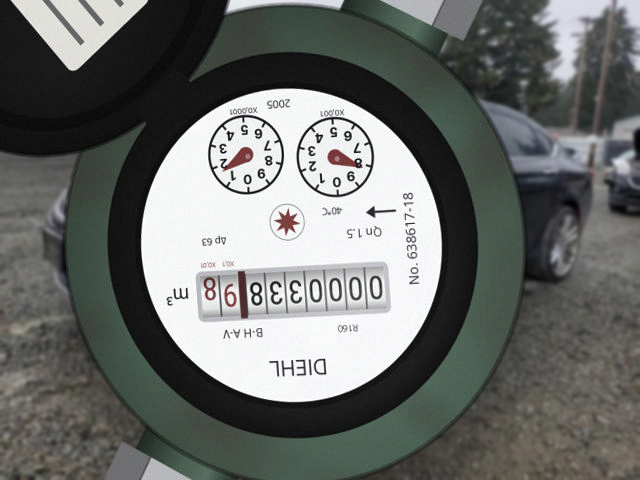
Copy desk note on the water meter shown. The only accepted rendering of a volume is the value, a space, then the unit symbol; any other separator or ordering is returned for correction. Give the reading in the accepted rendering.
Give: 338.9781 m³
